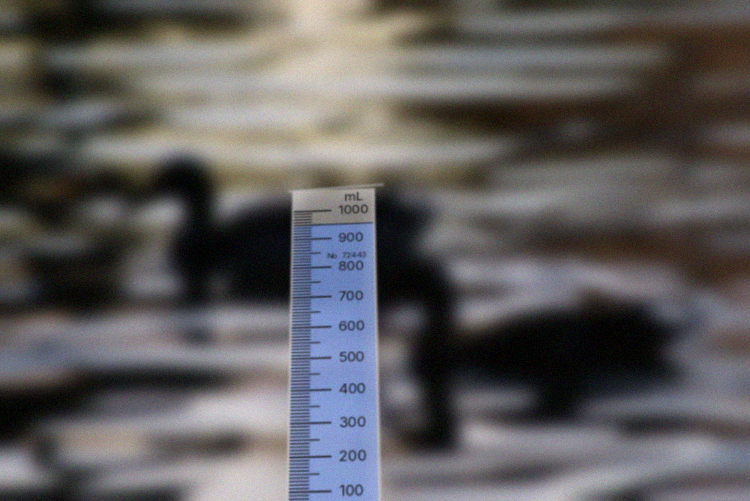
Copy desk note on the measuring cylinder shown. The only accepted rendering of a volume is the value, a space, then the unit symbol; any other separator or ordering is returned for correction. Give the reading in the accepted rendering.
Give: 950 mL
